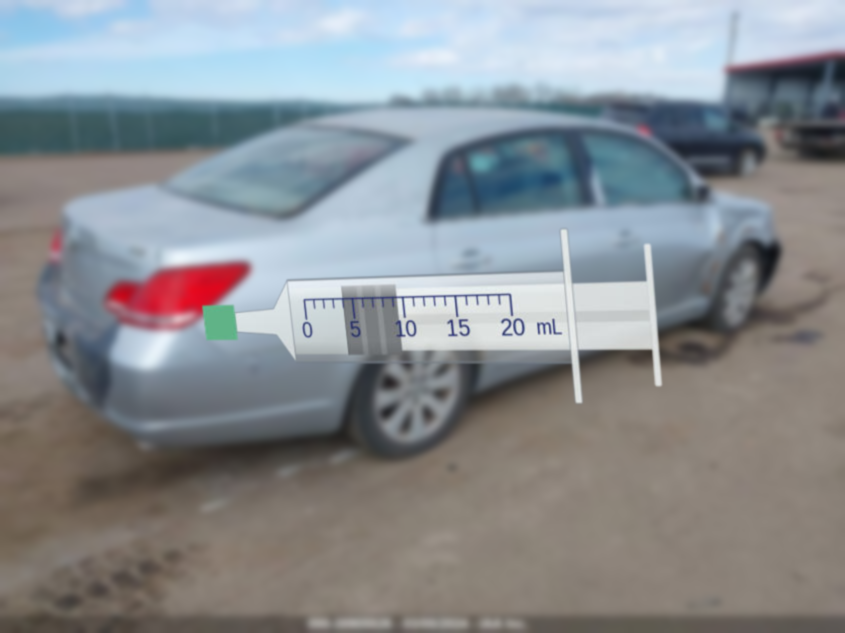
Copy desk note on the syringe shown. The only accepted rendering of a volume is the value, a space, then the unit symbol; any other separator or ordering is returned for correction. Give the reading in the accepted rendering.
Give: 4 mL
